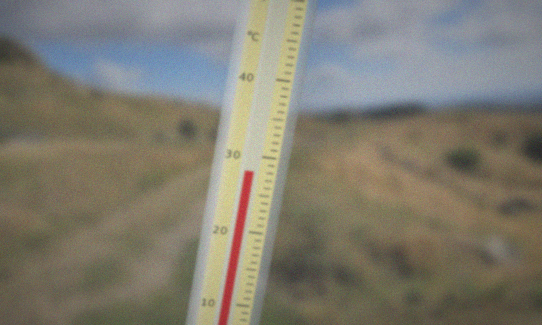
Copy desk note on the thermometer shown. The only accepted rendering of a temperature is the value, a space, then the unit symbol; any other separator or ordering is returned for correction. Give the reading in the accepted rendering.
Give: 28 °C
